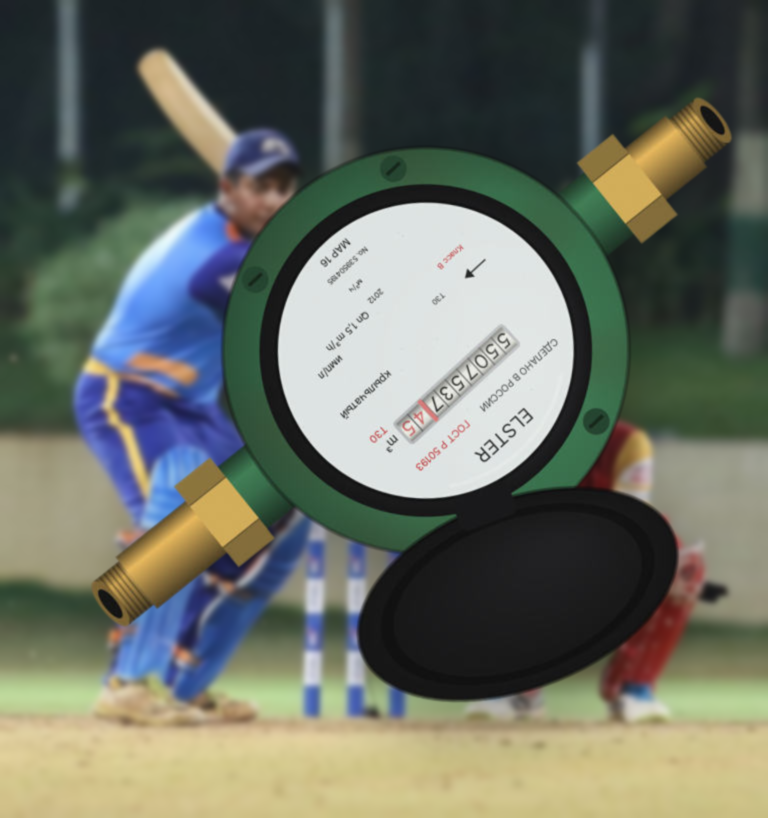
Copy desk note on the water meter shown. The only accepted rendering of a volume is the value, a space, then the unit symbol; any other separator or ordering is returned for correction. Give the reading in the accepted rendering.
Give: 5507537.45 m³
